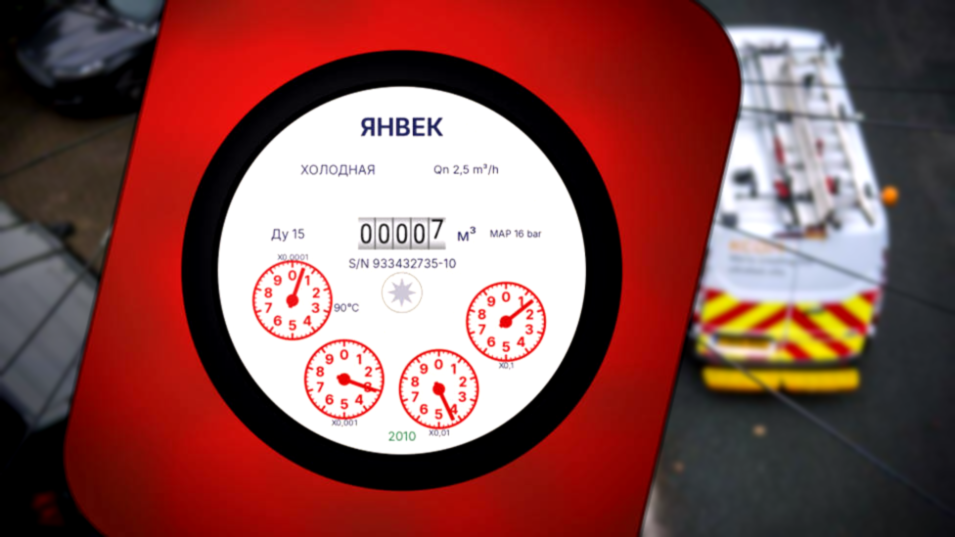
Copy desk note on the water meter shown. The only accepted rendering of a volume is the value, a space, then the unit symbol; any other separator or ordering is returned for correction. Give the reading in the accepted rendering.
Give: 7.1430 m³
